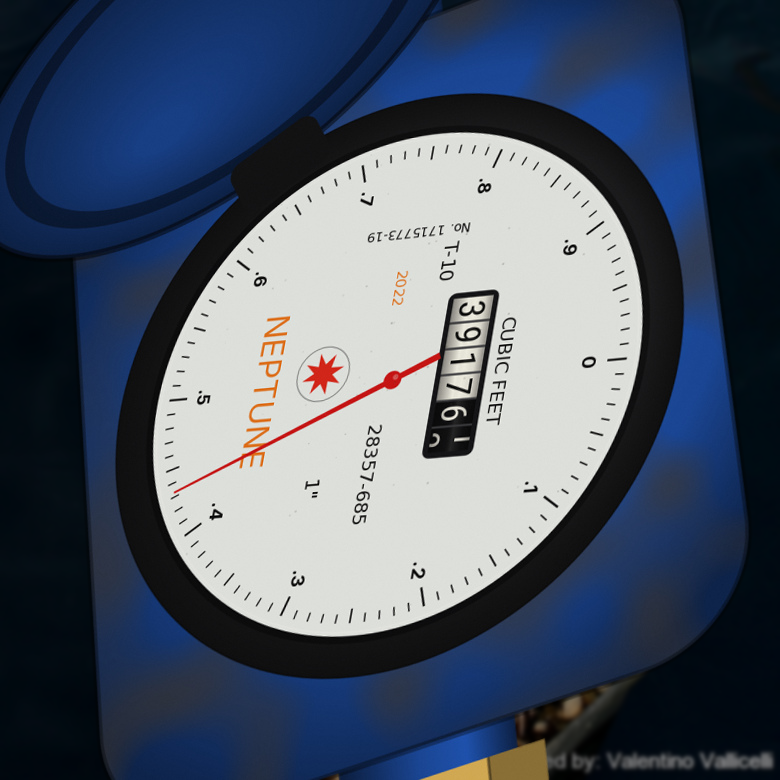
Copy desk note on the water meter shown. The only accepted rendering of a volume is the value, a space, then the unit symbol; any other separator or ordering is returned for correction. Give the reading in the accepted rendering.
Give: 391761.43 ft³
